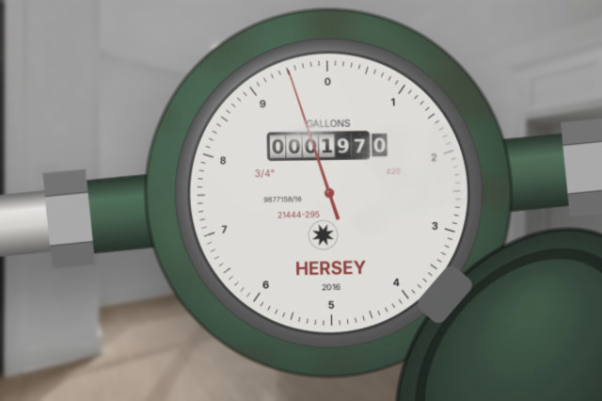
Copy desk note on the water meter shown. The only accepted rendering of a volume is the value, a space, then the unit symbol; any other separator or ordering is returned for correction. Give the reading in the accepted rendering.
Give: 1969.5 gal
